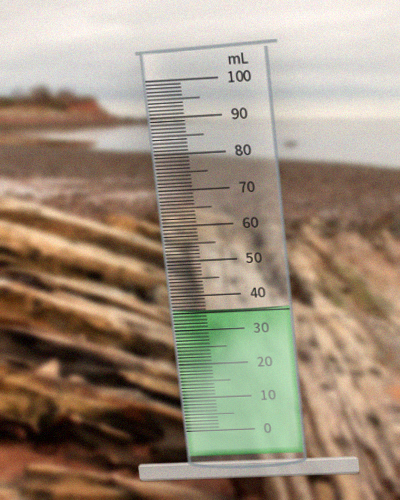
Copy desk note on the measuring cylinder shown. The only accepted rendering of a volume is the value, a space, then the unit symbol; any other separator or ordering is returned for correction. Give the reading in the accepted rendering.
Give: 35 mL
